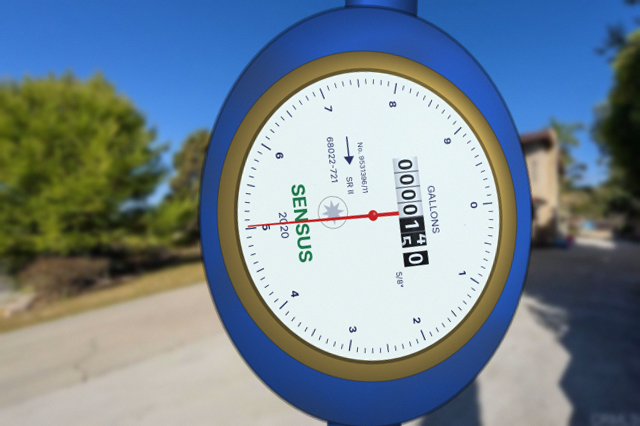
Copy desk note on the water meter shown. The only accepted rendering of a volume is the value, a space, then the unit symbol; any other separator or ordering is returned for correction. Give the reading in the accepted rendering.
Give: 145.0 gal
